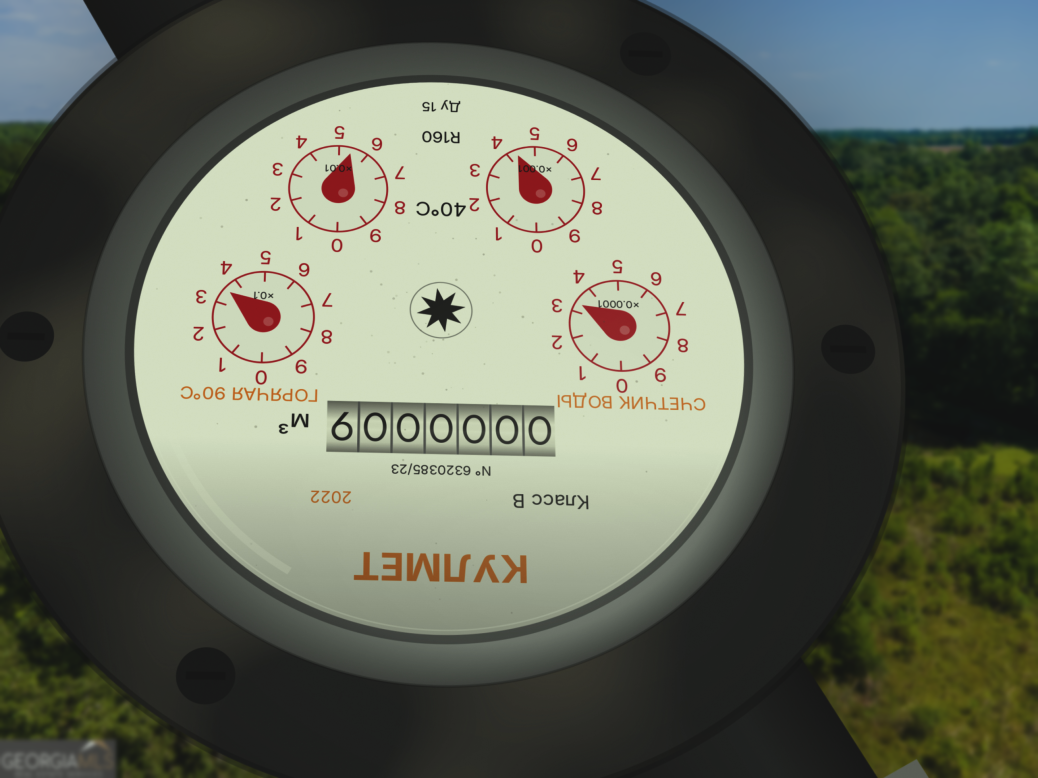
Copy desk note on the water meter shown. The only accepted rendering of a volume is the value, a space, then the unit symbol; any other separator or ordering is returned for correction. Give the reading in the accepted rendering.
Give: 9.3543 m³
